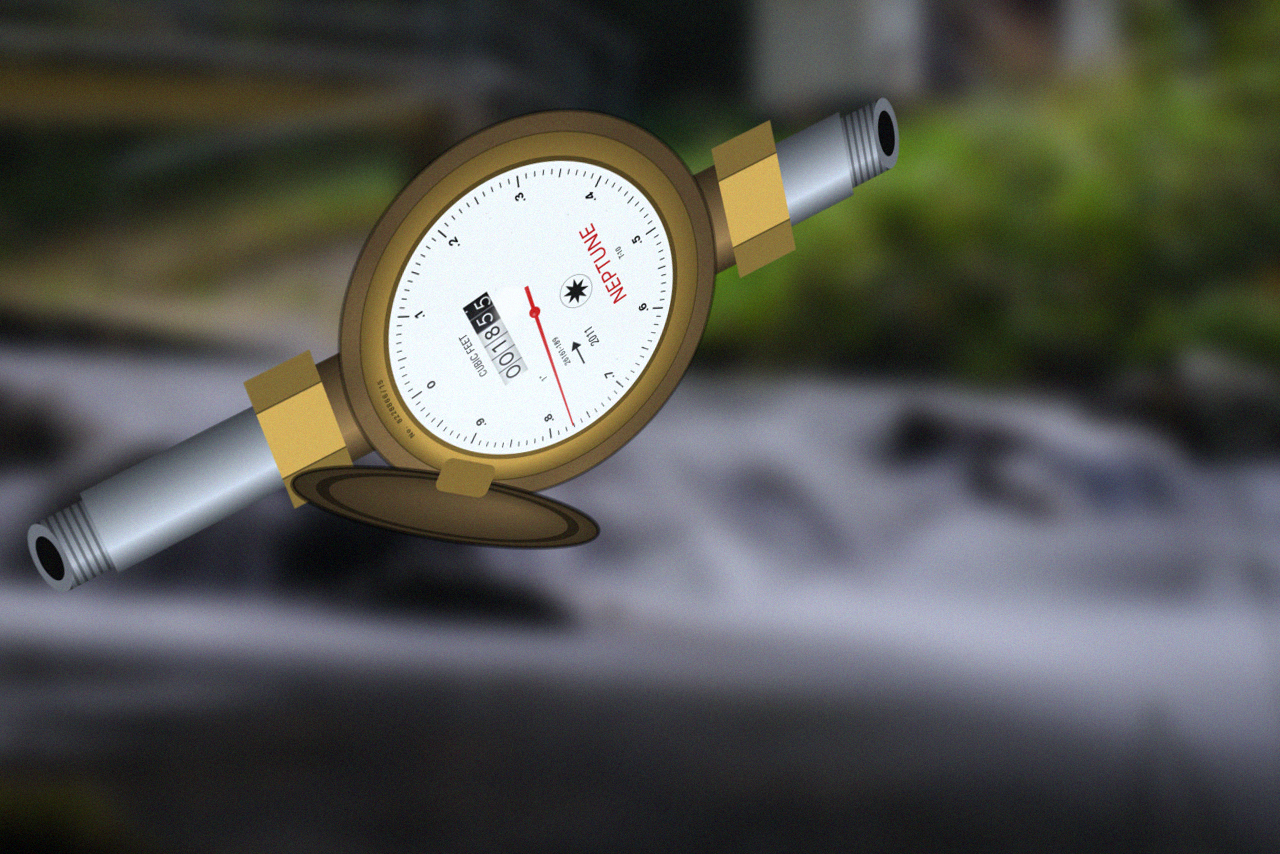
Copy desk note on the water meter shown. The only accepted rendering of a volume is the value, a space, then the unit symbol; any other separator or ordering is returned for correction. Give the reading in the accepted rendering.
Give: 1854.77 ft³
